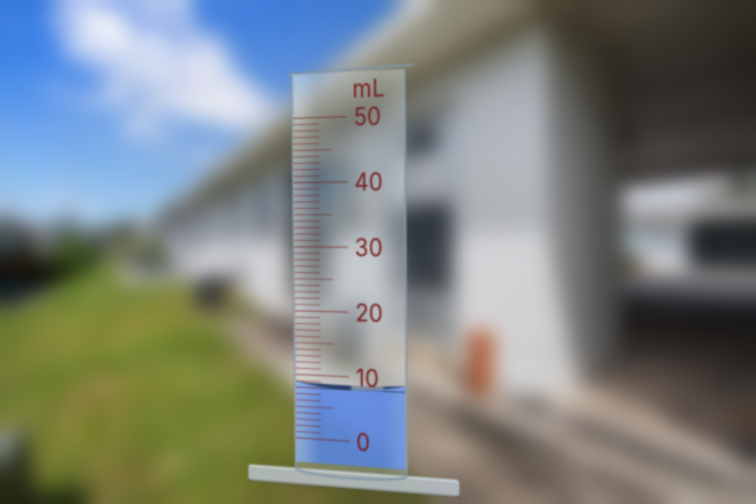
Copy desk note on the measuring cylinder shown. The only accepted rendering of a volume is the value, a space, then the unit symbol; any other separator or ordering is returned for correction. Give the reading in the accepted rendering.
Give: 8 mL
